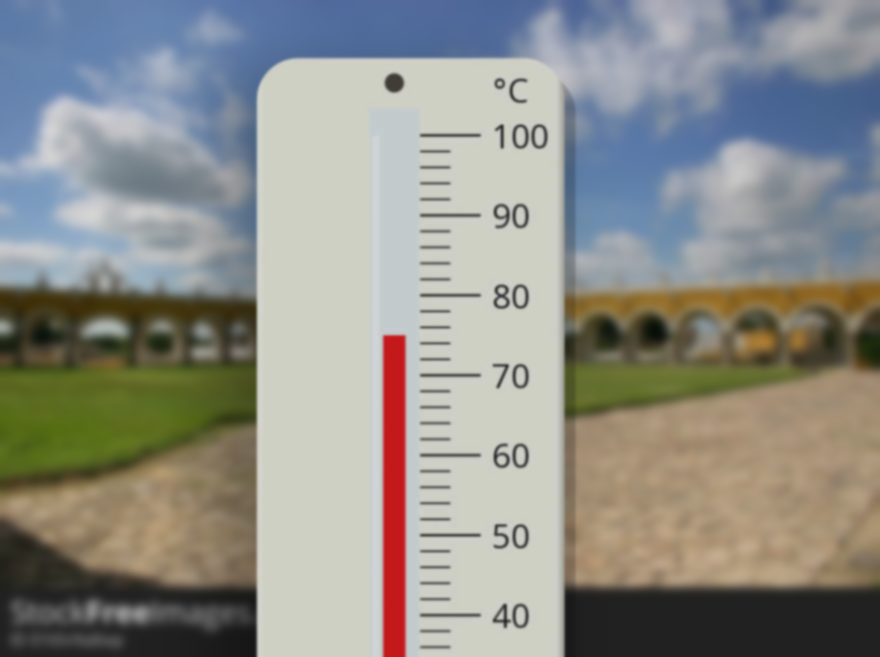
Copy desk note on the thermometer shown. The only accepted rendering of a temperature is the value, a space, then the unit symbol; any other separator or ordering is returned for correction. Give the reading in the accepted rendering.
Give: 75 °C
